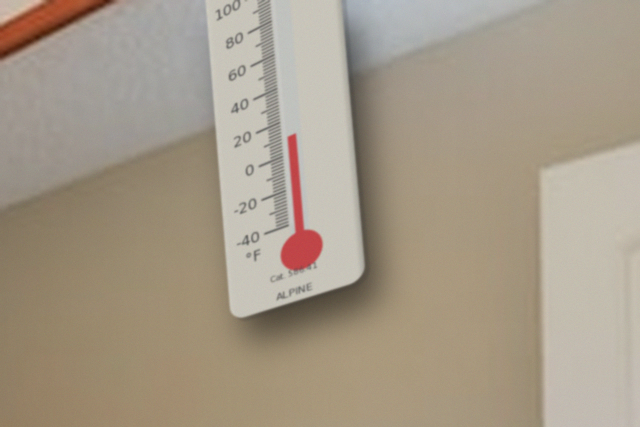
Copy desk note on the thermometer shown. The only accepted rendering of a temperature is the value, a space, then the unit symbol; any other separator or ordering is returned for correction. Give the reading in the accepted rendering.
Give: 10 °F
